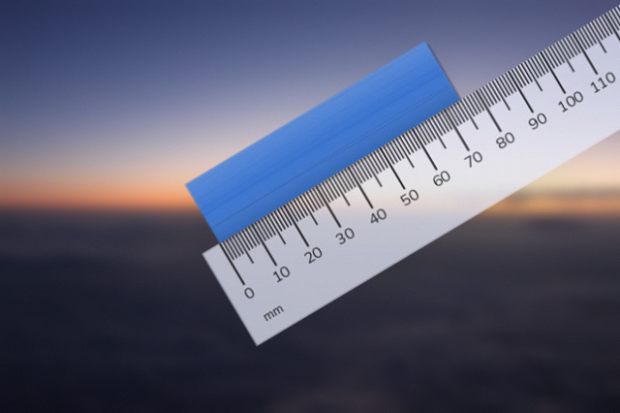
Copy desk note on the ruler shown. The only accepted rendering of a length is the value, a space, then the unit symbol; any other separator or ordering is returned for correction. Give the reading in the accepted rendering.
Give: 75 mm
